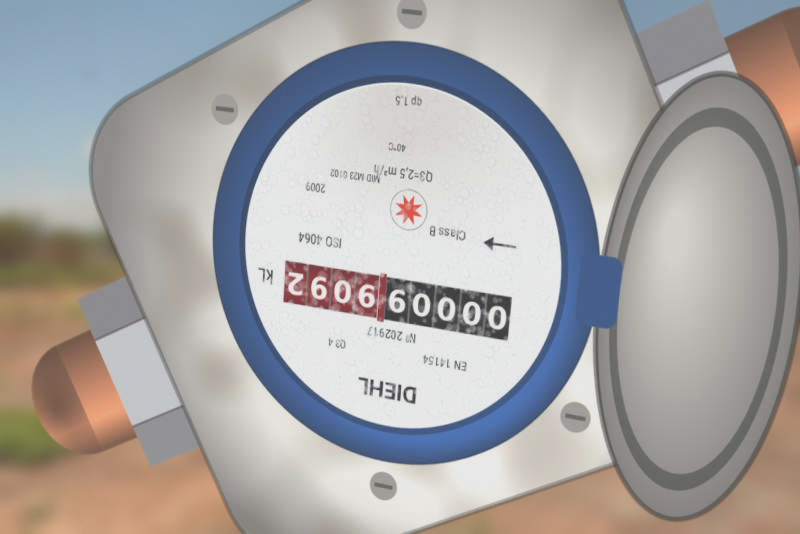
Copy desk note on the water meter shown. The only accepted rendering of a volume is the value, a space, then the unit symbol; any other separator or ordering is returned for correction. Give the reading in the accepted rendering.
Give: 9.9092 kL
